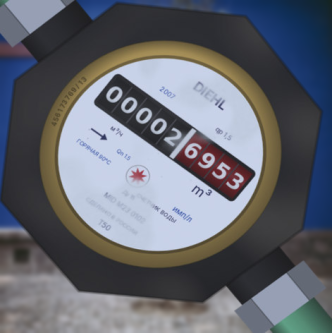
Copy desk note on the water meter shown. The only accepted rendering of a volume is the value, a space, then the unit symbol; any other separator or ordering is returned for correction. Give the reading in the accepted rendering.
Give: 2.6953 m³
